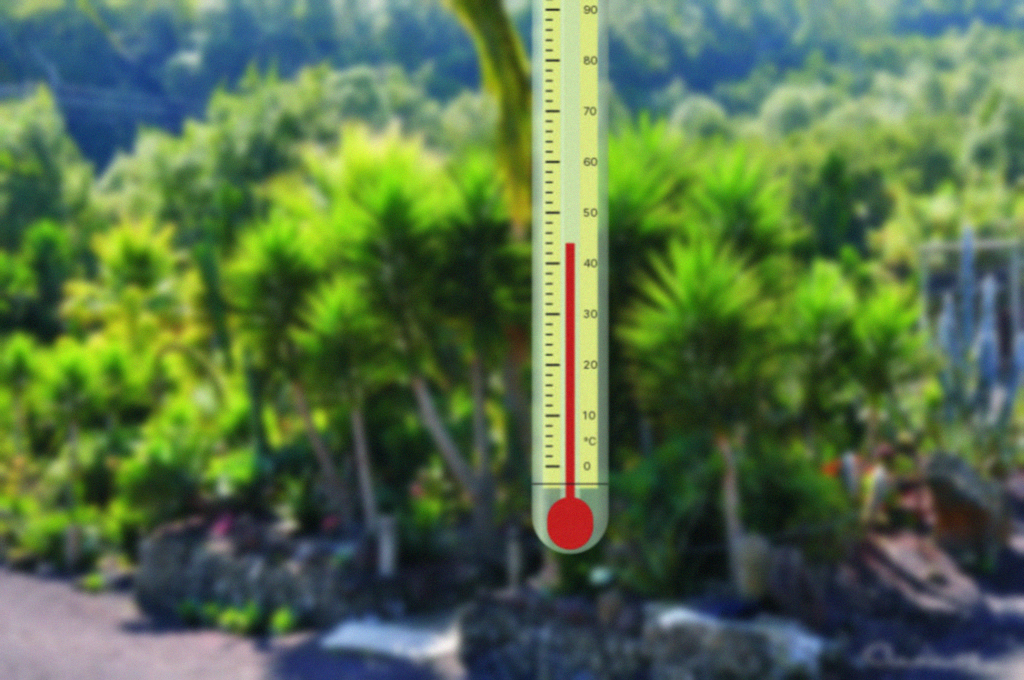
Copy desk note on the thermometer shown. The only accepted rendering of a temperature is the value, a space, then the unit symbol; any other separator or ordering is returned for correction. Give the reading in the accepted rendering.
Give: 44 °C
